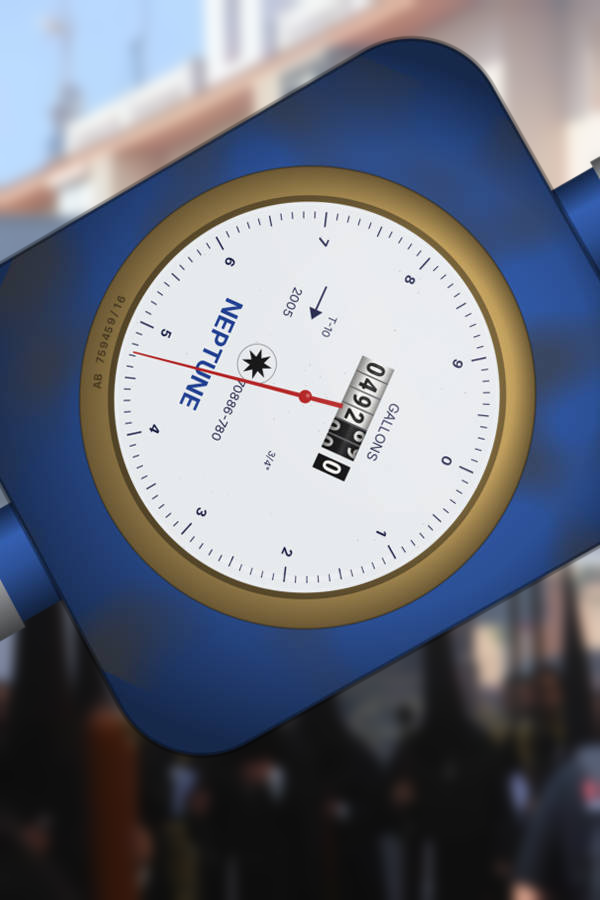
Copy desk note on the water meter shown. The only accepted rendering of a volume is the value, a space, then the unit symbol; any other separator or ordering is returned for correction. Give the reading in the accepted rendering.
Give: 492894.7 gal
